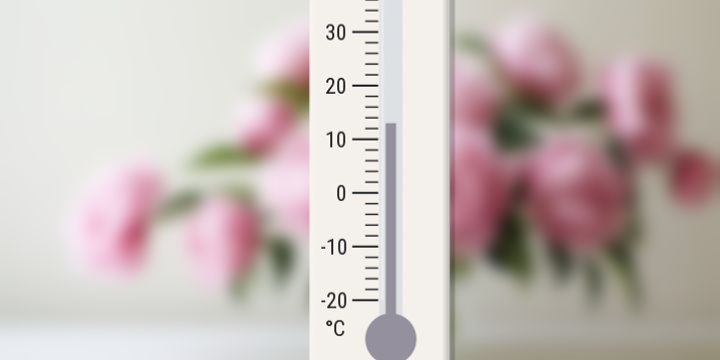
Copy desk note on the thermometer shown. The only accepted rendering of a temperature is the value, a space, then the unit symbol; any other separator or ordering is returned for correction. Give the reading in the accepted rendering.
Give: 13 °C
